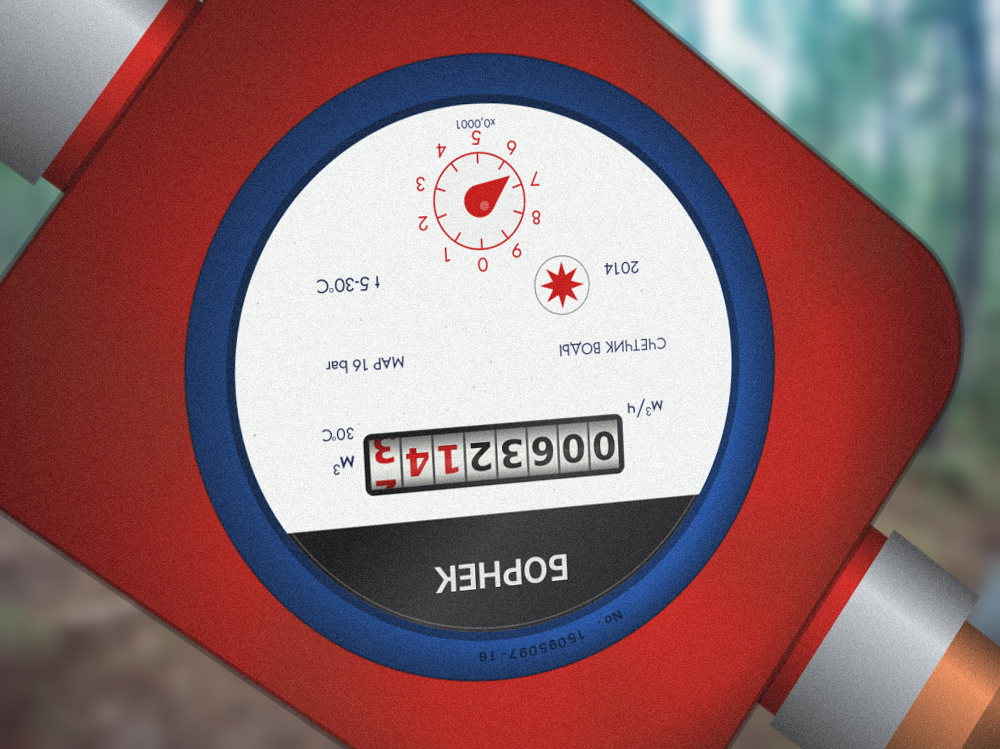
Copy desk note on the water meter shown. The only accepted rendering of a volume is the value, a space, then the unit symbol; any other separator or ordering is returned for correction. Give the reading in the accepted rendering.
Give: 632.1426 m³
